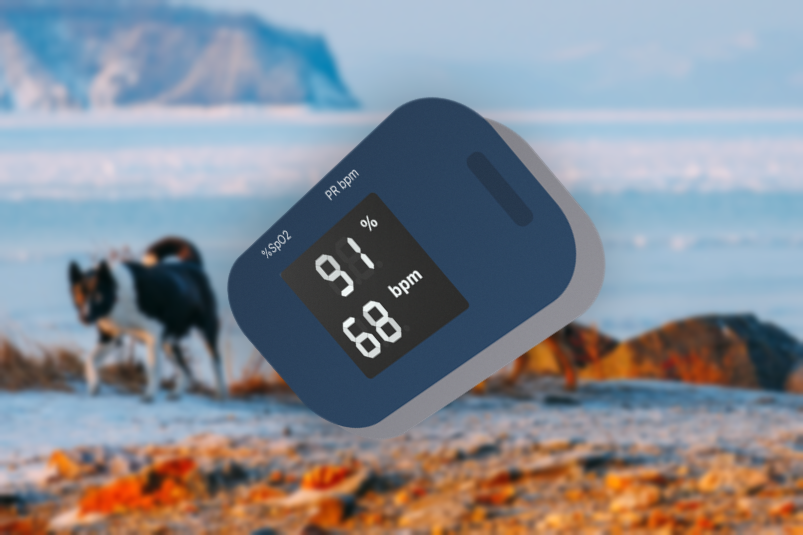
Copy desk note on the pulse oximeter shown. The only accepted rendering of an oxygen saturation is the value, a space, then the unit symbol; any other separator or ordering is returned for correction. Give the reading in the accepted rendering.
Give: 91 %
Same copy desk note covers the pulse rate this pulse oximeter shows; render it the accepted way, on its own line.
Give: 68 bpm
